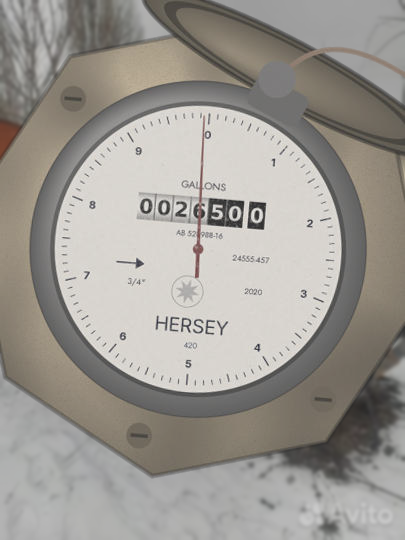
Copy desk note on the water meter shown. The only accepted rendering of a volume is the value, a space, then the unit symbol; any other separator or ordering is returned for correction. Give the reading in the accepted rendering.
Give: 26499.9 gal
